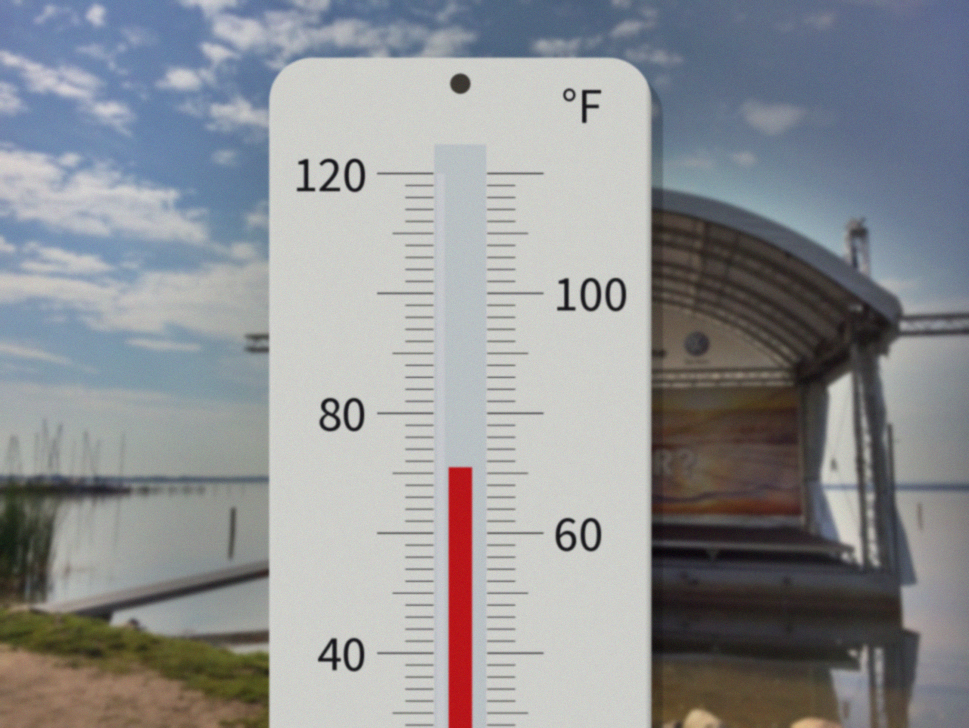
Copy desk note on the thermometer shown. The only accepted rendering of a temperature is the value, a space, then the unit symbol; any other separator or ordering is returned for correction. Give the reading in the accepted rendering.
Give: 71 °F
